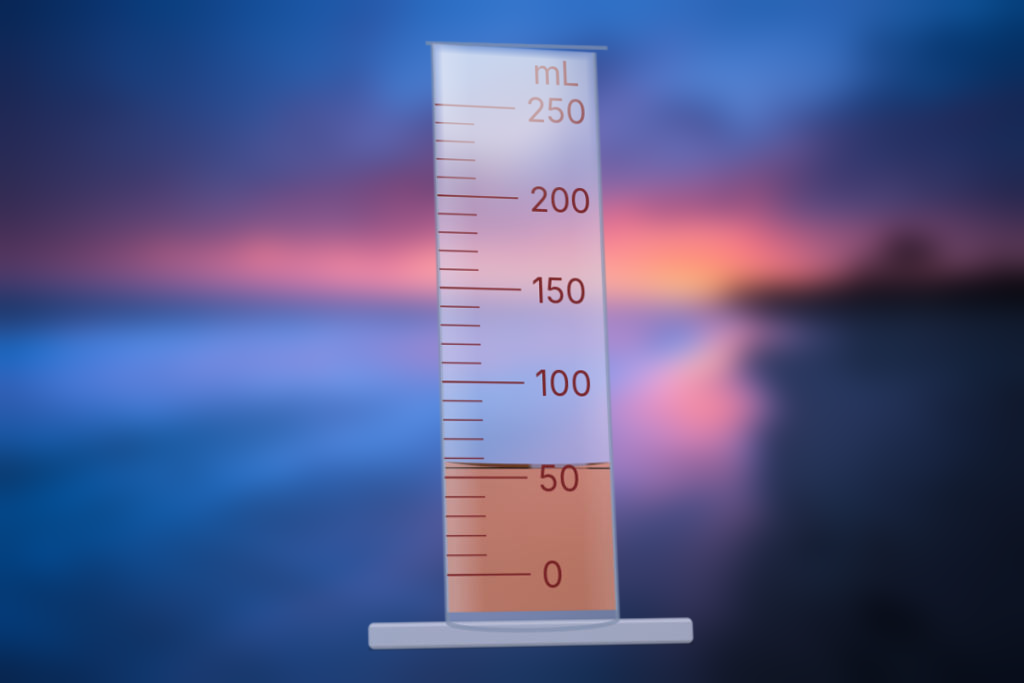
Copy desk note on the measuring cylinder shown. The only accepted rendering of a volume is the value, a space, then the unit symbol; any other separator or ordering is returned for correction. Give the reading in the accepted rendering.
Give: 55 mL
